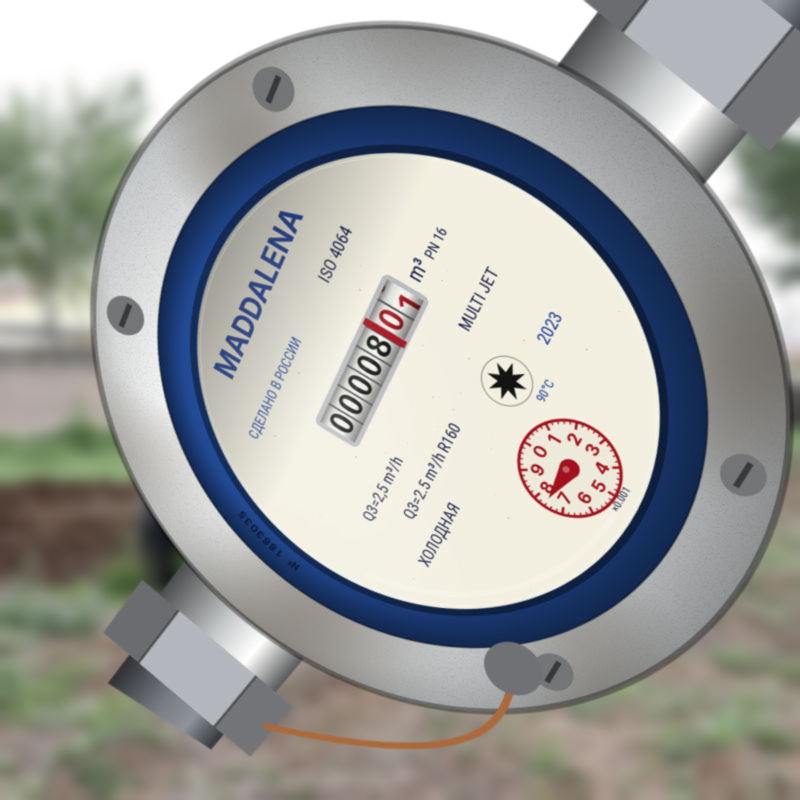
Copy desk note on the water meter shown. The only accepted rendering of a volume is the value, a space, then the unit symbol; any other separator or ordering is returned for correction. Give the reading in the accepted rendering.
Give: 8.007 m³
